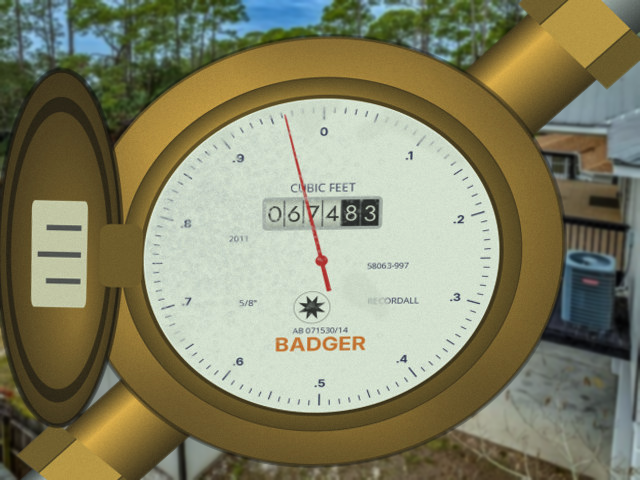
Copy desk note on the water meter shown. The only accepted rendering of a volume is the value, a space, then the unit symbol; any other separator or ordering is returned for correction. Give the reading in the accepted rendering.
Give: 67482.96 ft³
